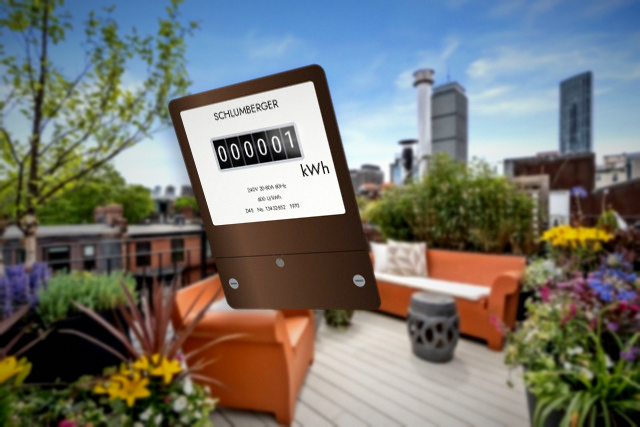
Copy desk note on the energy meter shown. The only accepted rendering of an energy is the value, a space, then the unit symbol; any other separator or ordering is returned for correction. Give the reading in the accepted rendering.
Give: 1 kWh
